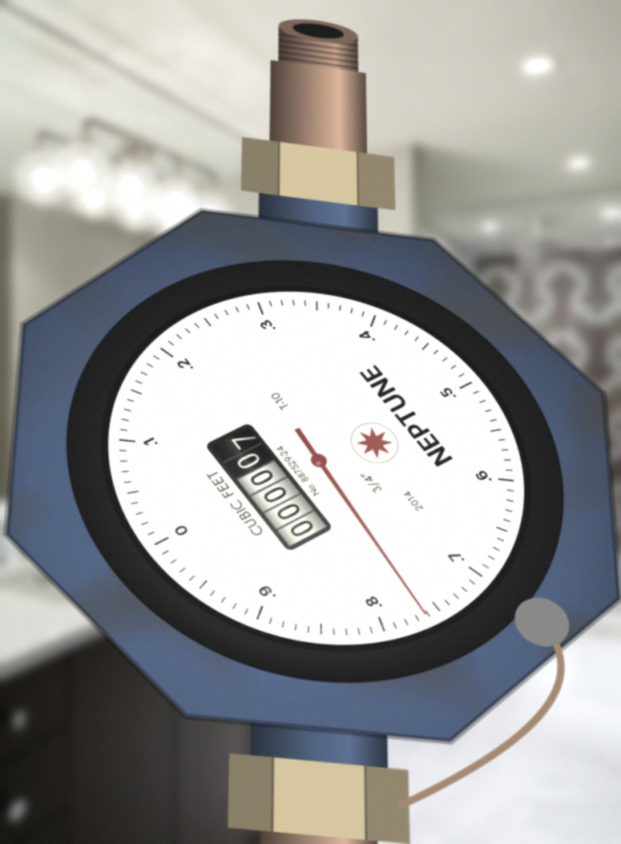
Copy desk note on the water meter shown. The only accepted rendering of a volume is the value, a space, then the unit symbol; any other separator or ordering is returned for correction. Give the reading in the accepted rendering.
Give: 6.76 ft³
